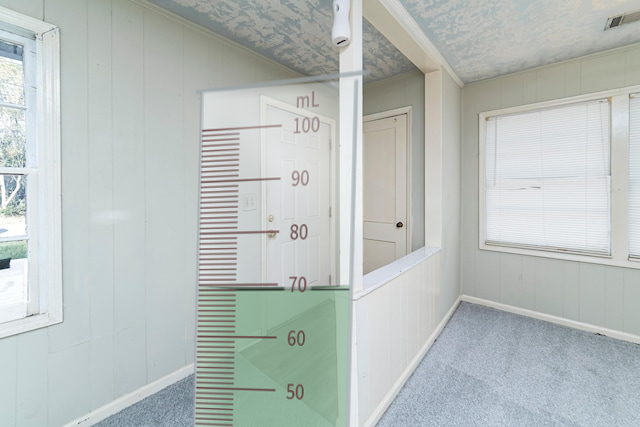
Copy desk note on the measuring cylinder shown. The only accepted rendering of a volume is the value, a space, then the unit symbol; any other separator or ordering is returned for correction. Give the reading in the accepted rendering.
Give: 69 mL
